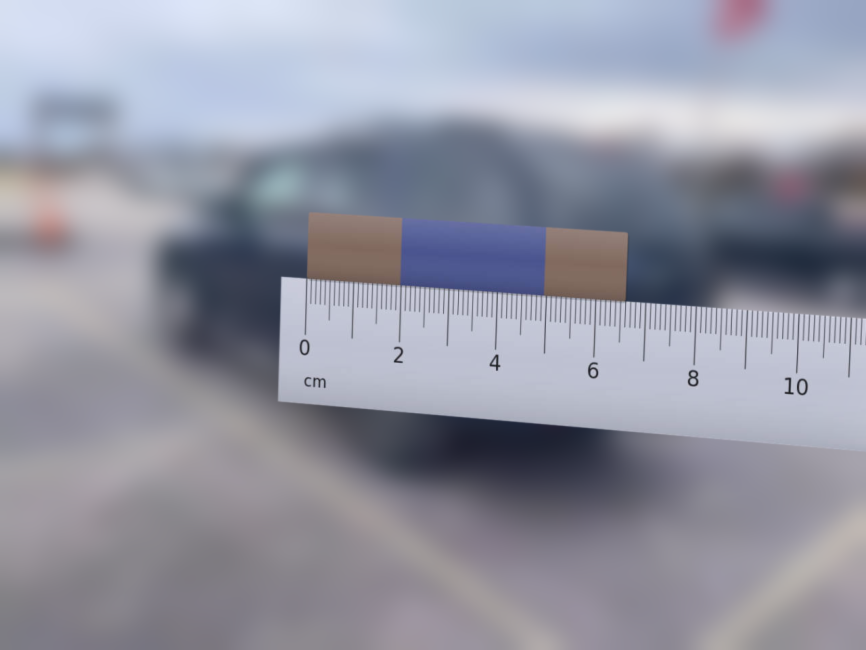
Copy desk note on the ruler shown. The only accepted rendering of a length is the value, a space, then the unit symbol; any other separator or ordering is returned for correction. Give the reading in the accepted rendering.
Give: 6.6 cm
